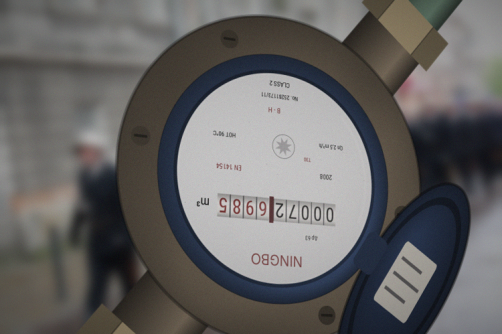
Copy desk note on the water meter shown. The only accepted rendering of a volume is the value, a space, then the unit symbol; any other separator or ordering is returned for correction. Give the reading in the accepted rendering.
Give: 72.6985 m³
